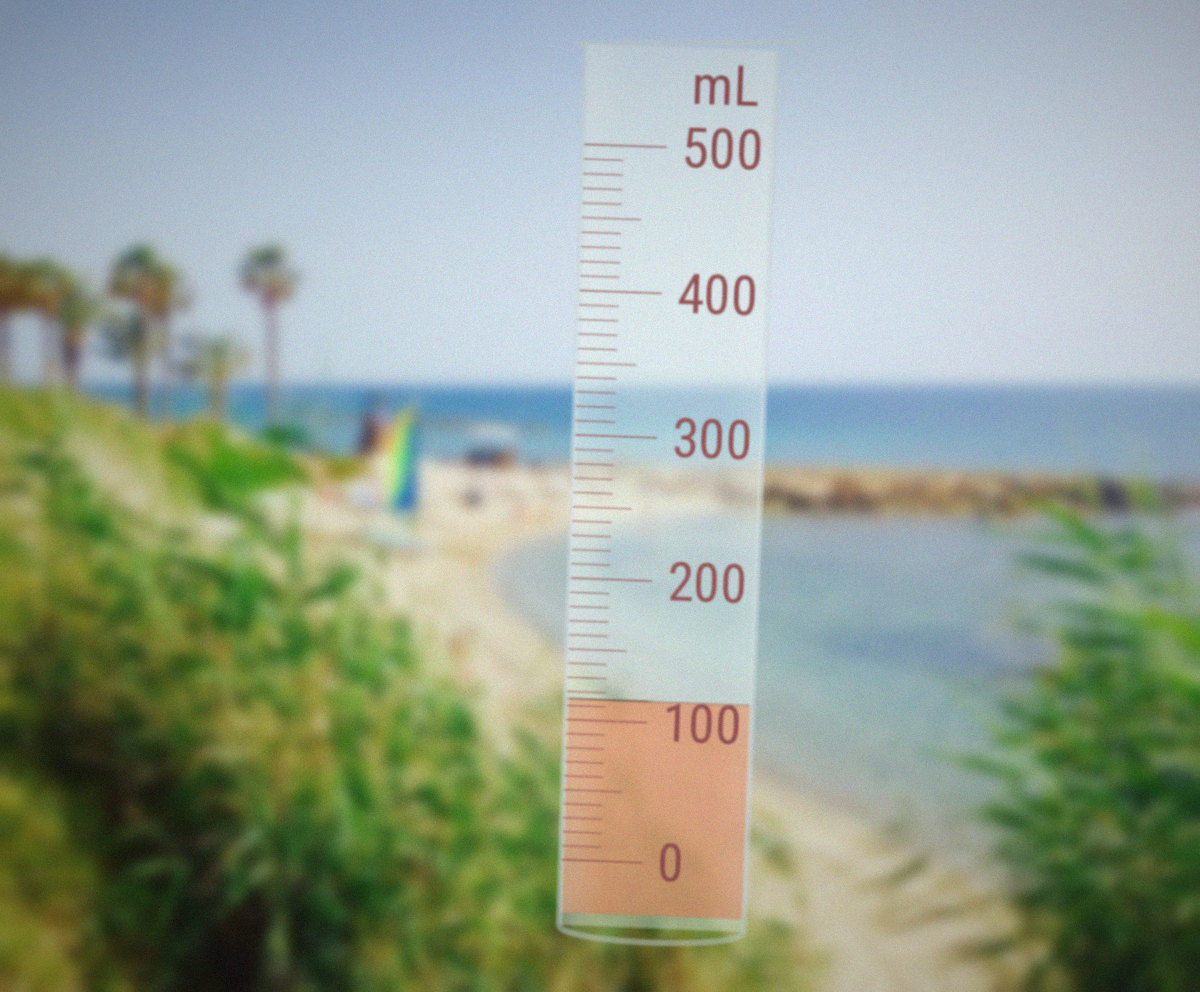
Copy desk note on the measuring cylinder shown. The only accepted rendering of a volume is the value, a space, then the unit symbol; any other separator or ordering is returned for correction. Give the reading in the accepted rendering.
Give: 115 mL
